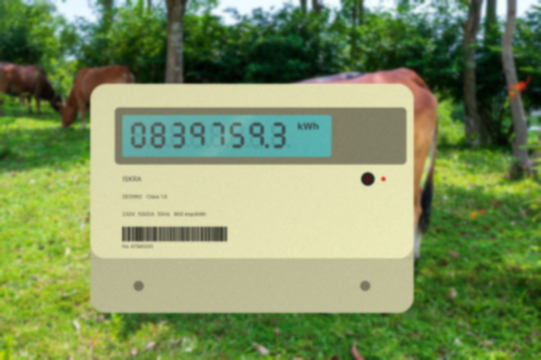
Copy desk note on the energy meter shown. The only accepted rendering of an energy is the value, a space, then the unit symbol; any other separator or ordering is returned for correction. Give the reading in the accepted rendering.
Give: 839759.3 kWh
